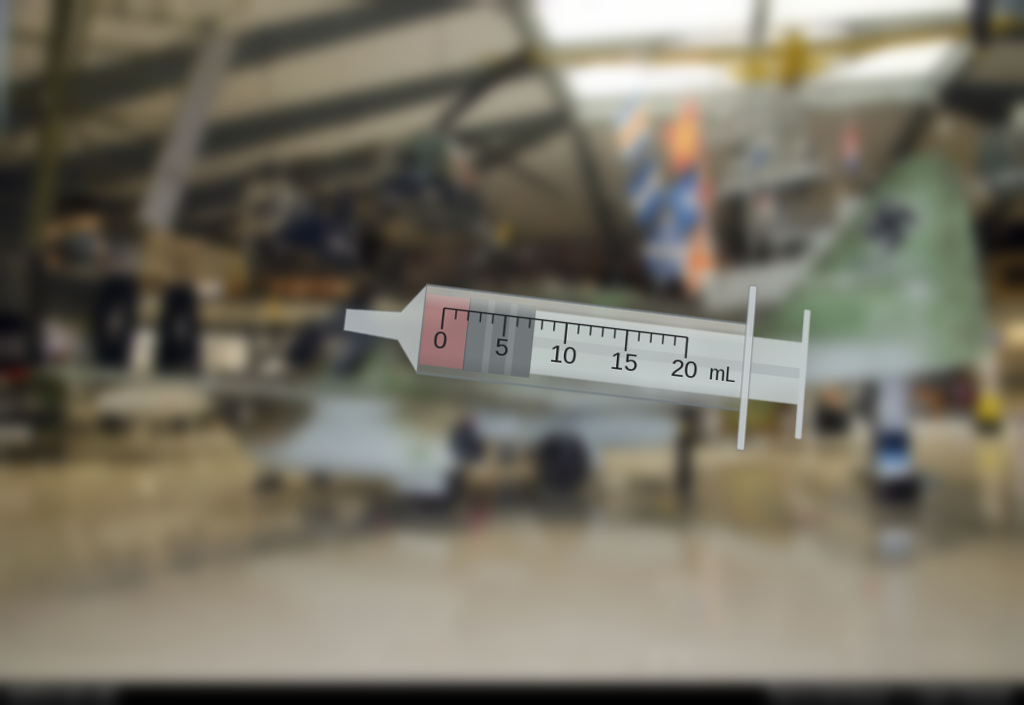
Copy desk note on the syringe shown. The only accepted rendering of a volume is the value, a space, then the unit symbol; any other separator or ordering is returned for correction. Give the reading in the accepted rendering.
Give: 2 mL
